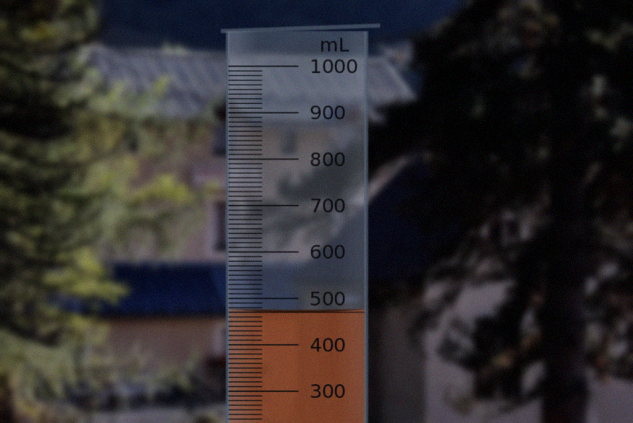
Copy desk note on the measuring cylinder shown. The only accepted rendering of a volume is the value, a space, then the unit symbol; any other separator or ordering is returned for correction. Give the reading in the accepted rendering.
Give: 470 mL
